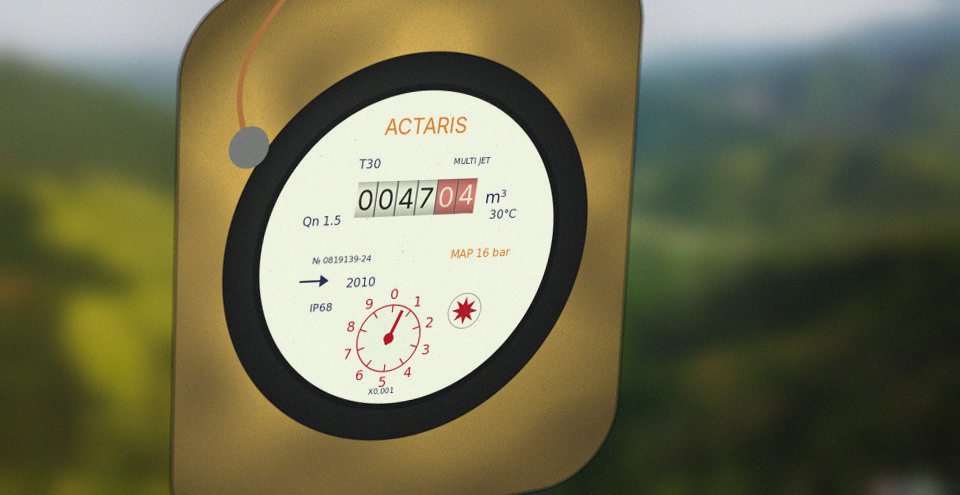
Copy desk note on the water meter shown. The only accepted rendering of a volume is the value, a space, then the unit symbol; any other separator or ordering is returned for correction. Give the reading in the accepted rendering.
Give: 47.040 m³
